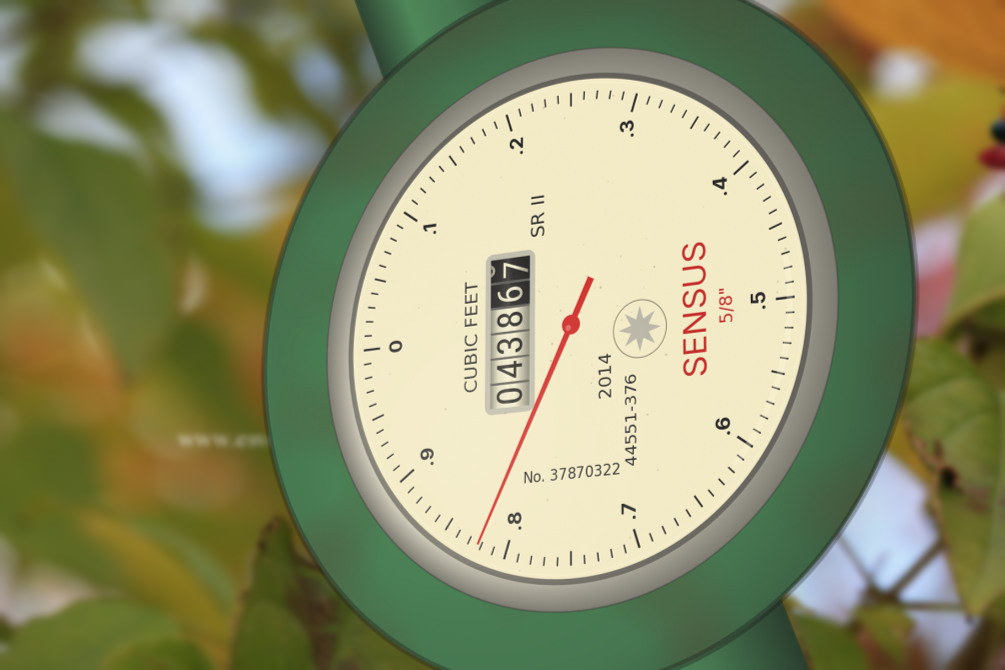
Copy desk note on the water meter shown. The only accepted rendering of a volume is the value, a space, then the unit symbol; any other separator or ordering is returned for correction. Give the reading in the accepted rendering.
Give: 43866.82 ft³
